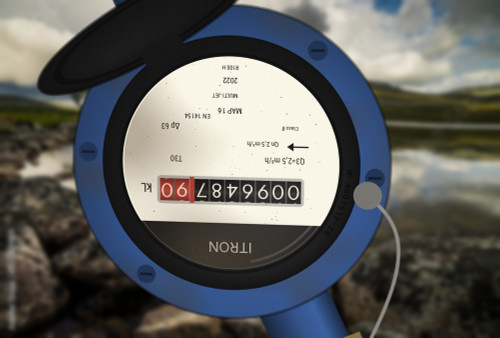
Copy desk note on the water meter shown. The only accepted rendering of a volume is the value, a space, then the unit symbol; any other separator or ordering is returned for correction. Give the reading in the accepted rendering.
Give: 96487.90 kL
